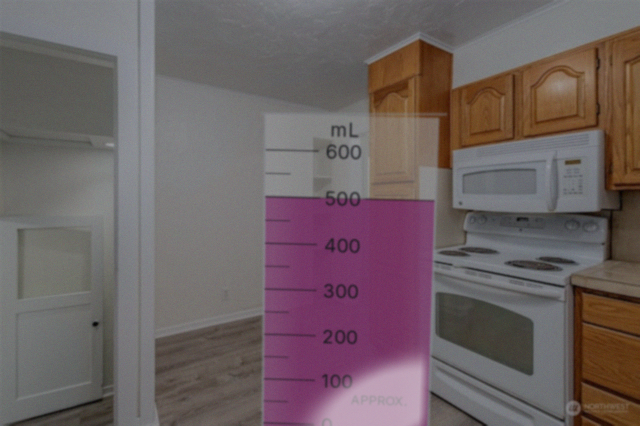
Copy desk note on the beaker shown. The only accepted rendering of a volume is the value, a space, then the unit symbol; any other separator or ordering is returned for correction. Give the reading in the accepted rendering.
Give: 500 mL
